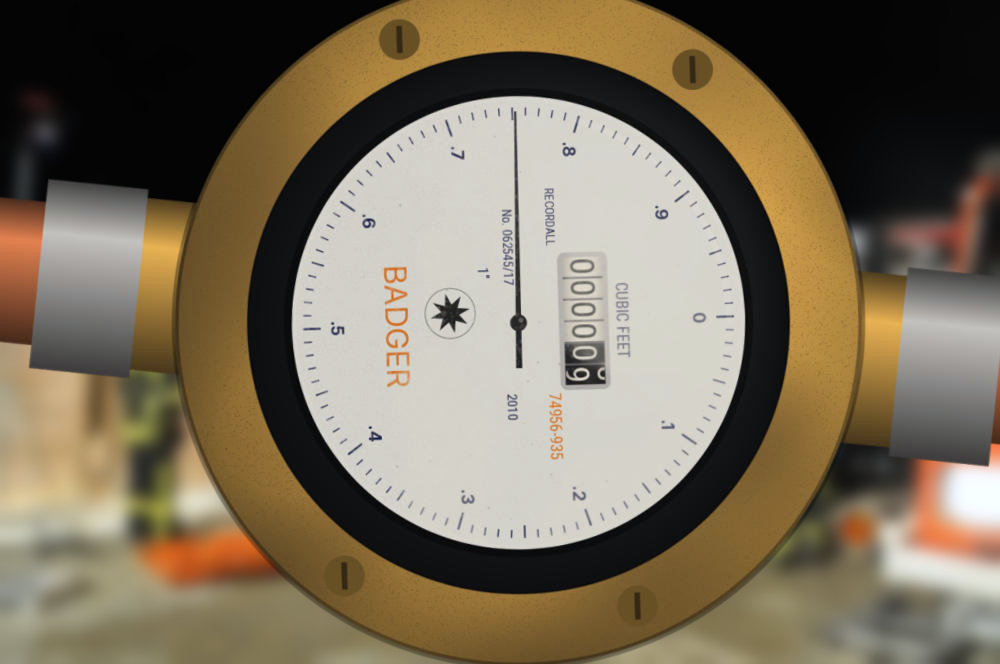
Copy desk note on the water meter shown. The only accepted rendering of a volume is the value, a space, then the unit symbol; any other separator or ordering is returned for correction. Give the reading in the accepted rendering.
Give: 8.75 ft³
